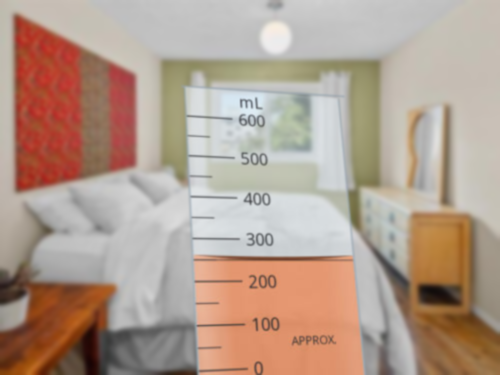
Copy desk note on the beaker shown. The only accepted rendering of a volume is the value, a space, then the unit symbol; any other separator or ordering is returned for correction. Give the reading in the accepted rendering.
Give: 250 mL
